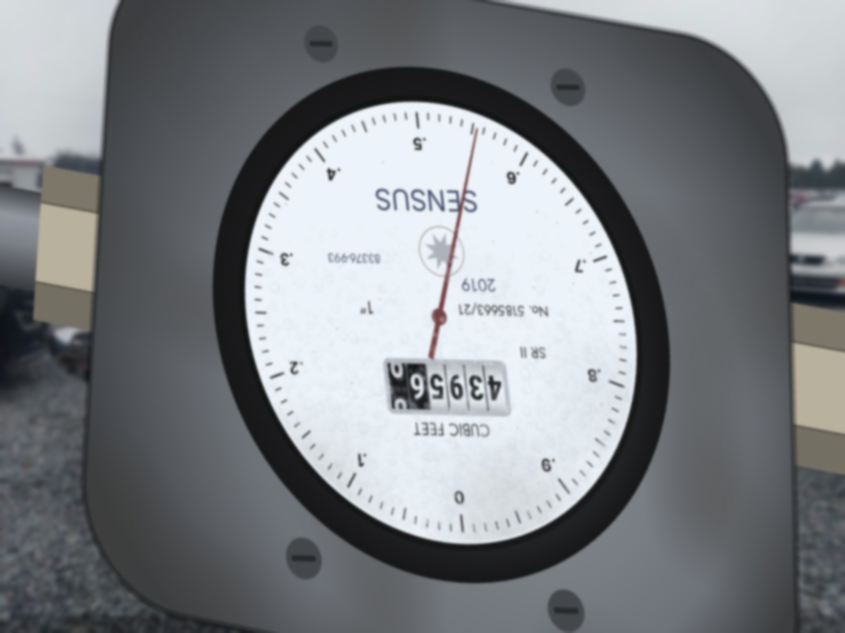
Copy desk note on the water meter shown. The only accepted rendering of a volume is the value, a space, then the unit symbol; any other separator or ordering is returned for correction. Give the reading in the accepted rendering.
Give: 439568.55 ft³
